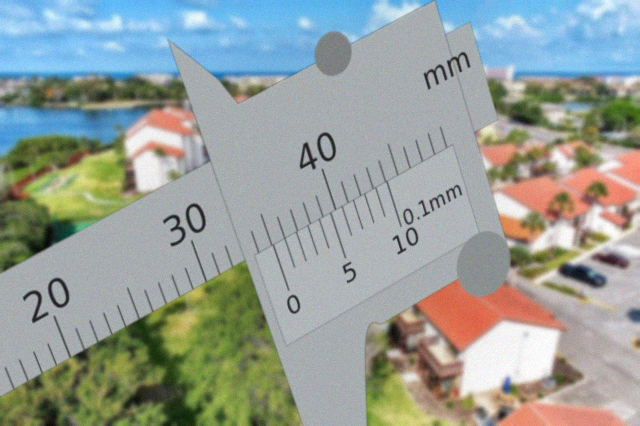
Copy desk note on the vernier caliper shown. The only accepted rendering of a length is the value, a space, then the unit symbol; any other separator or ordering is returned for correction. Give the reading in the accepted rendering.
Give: 35.1 mm
